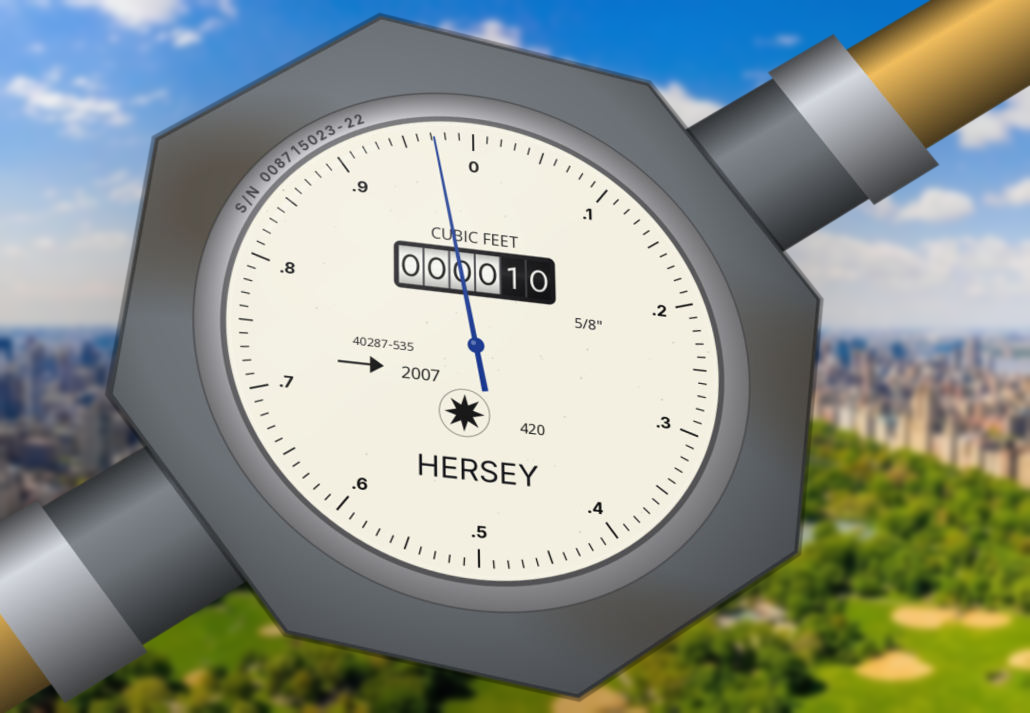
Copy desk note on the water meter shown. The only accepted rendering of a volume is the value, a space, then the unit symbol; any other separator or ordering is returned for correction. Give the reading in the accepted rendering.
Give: 9.97 ft³
